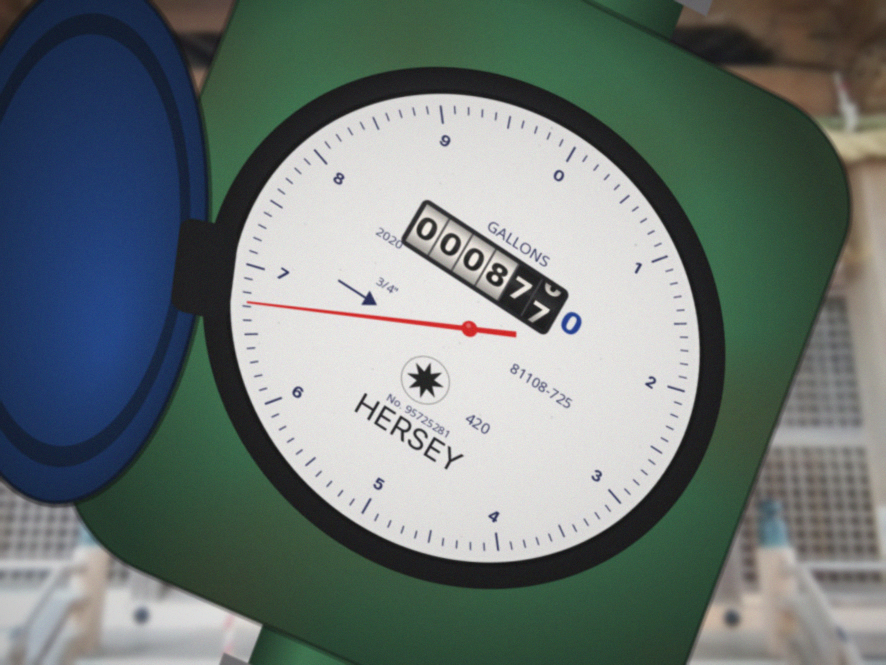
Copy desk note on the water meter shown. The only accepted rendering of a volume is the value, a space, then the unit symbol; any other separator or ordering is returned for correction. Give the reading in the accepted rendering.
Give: 8766.7 gal
